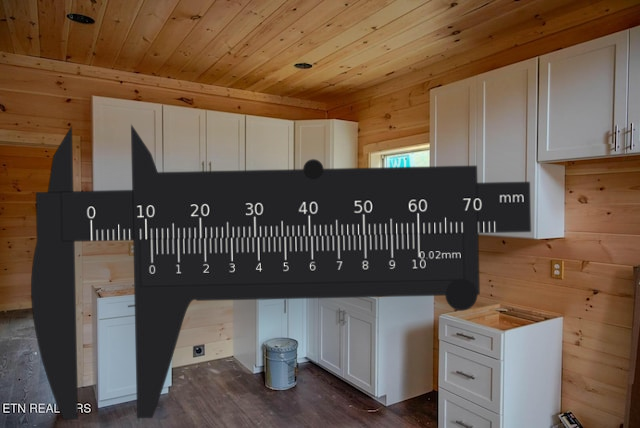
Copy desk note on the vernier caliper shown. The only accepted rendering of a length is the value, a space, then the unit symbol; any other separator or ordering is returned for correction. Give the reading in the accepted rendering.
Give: 11.0 mm
